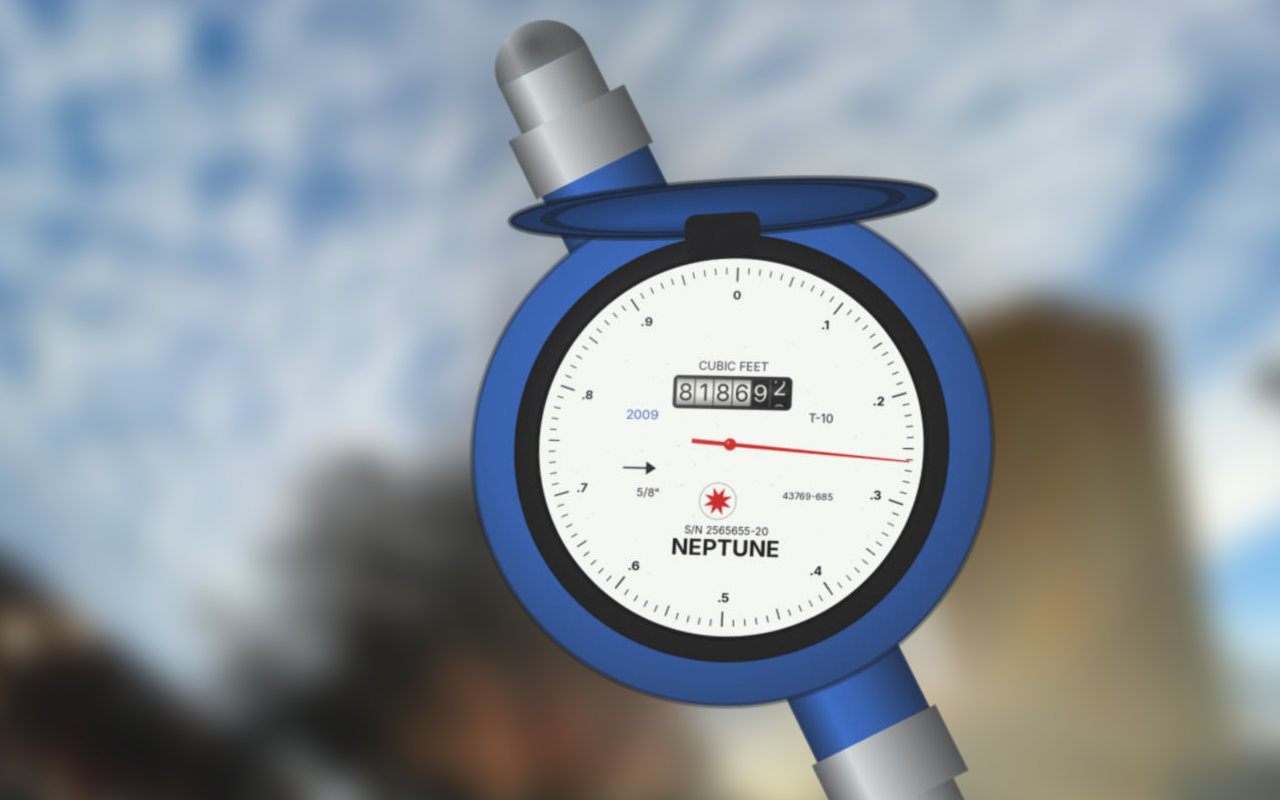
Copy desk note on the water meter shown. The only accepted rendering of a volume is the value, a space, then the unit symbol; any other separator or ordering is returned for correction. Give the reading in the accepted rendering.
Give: 818692.26 ft³
